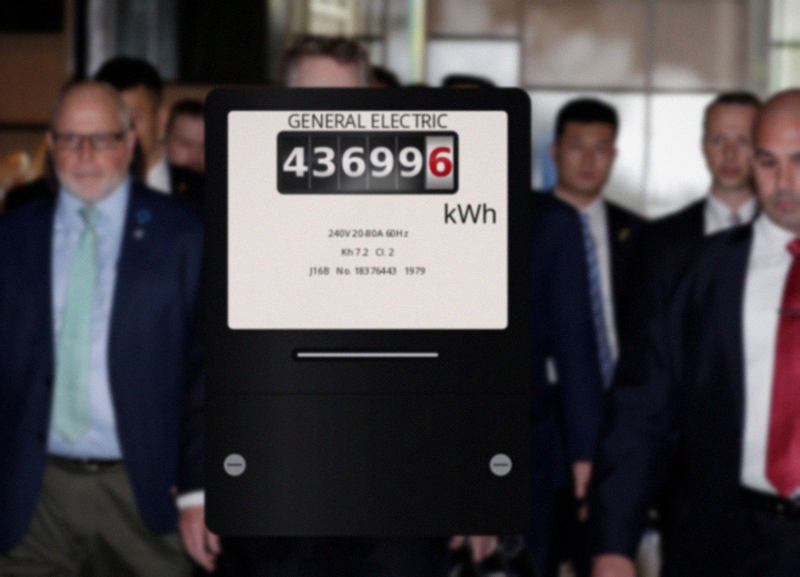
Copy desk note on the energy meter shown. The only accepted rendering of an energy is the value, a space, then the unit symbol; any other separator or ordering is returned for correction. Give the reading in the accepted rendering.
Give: 43699.6 kWh
